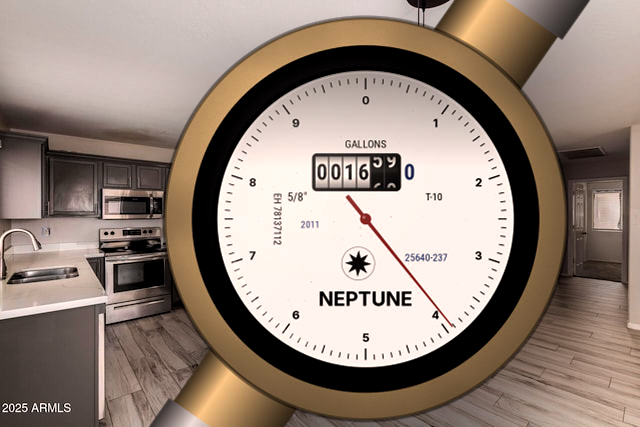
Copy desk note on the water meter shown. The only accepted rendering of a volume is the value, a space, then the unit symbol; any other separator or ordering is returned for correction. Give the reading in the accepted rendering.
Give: 16593.9 gal
